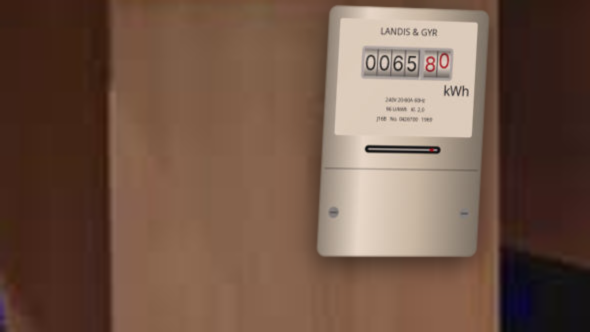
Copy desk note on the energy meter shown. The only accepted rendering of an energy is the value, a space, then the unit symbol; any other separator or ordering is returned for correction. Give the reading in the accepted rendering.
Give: 65.80 kWh
